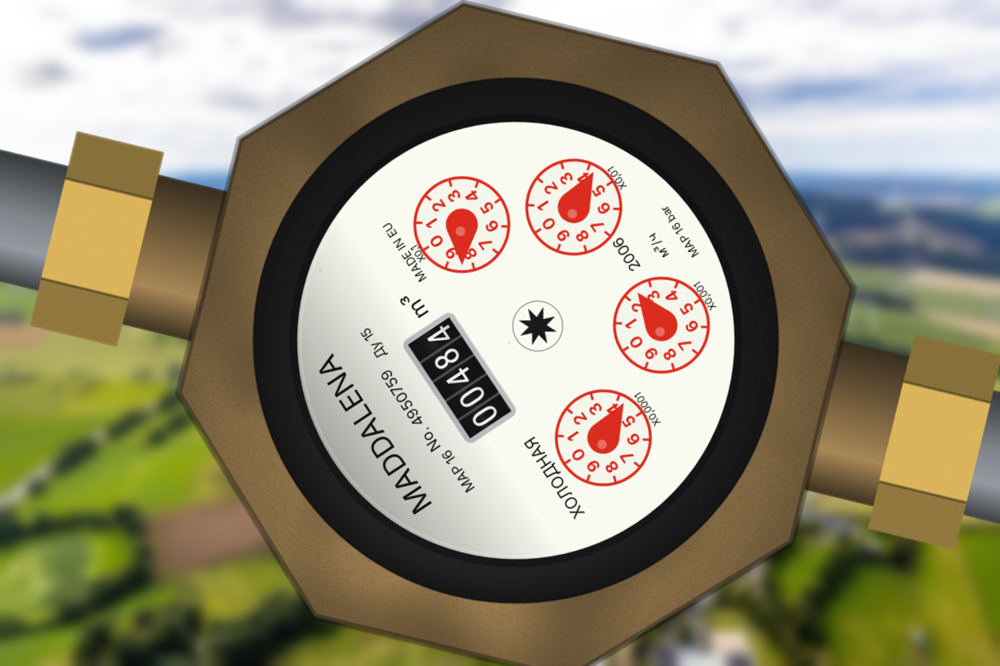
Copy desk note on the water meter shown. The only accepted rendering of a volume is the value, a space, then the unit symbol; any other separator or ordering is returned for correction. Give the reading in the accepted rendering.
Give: 483.8424 m³
